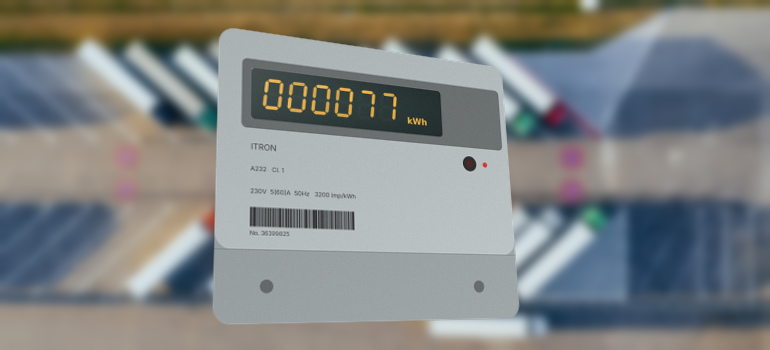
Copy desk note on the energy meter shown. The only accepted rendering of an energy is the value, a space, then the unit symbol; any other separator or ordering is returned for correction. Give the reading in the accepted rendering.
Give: 77 kWh
